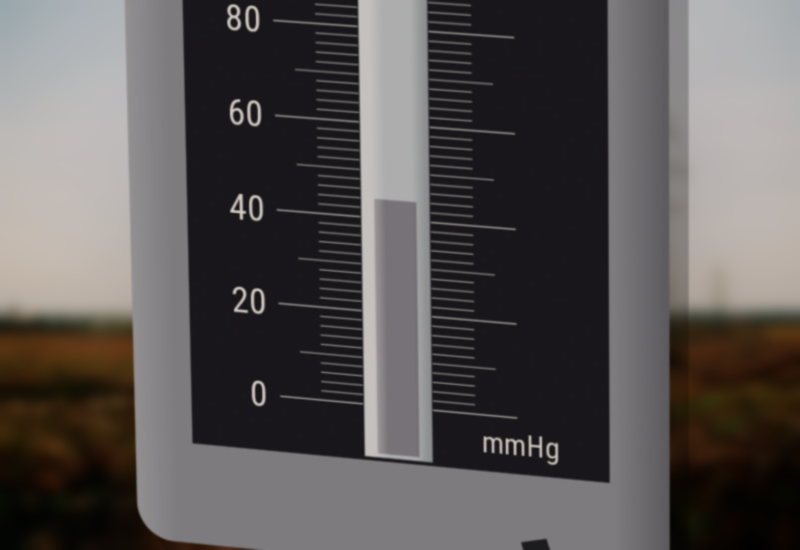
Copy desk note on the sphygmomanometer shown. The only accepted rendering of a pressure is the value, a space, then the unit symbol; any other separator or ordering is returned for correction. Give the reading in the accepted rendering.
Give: 44 mmHg
